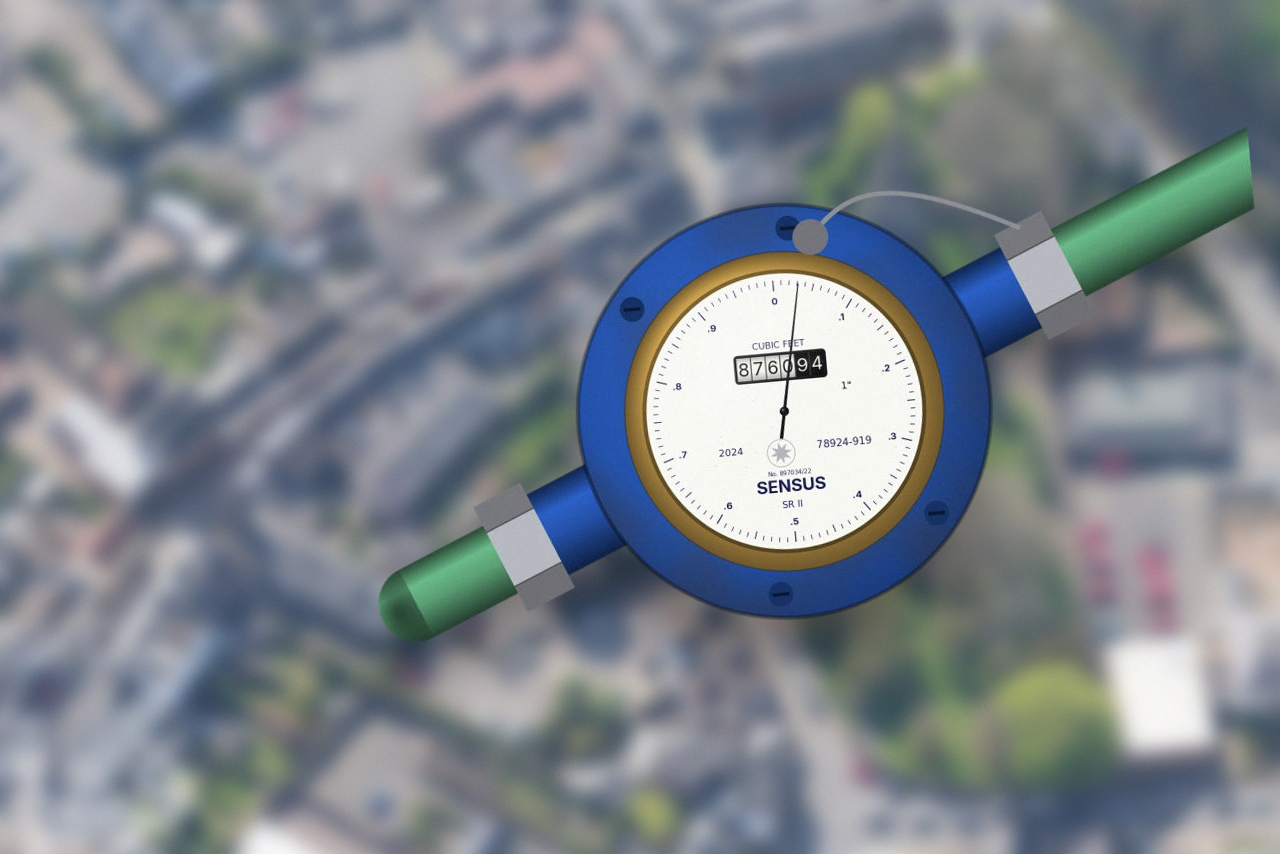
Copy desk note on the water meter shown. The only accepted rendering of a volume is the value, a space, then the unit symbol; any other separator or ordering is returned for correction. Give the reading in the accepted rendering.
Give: 876094.03 ft³
